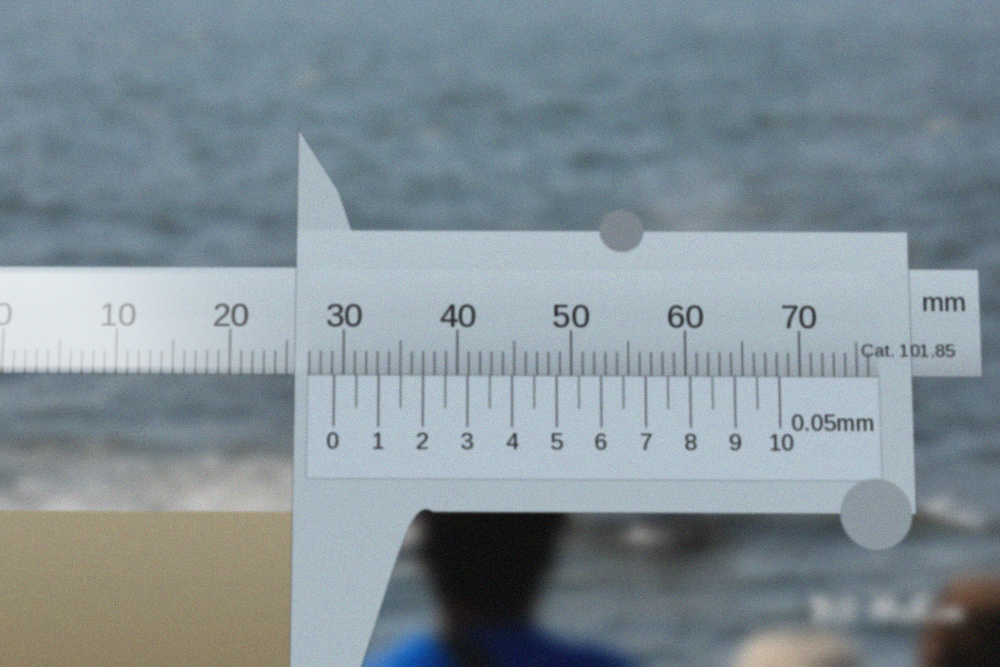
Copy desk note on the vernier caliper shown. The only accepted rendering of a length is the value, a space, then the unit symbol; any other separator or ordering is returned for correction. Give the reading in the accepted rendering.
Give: 29.2 mm
